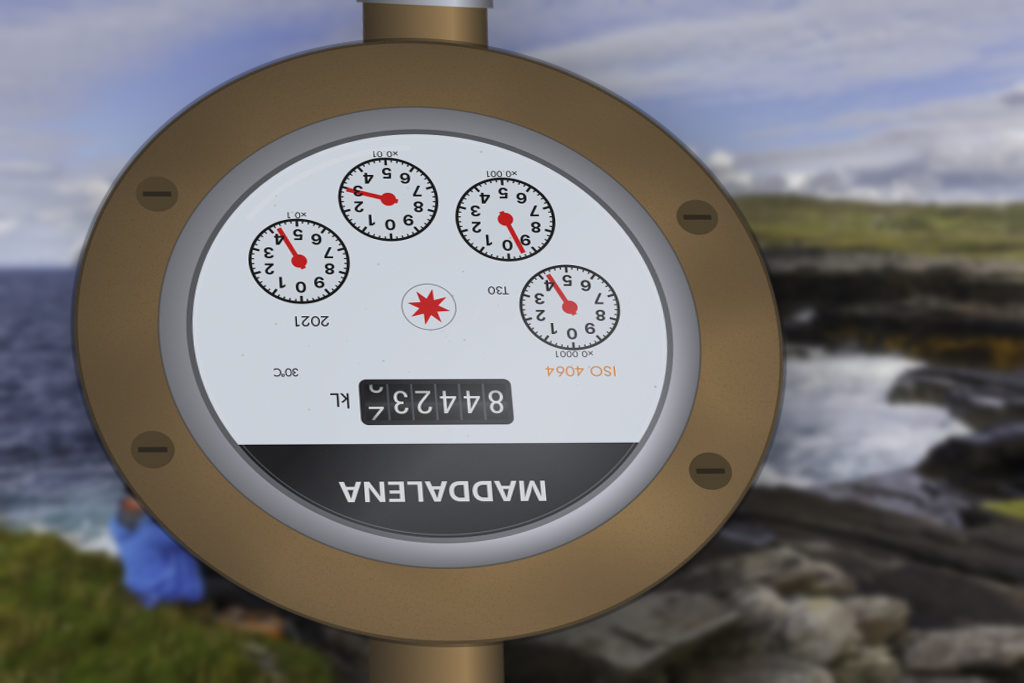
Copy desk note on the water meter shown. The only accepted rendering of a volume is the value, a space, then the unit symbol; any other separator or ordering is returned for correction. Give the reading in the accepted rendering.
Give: 844232.4294 kL
